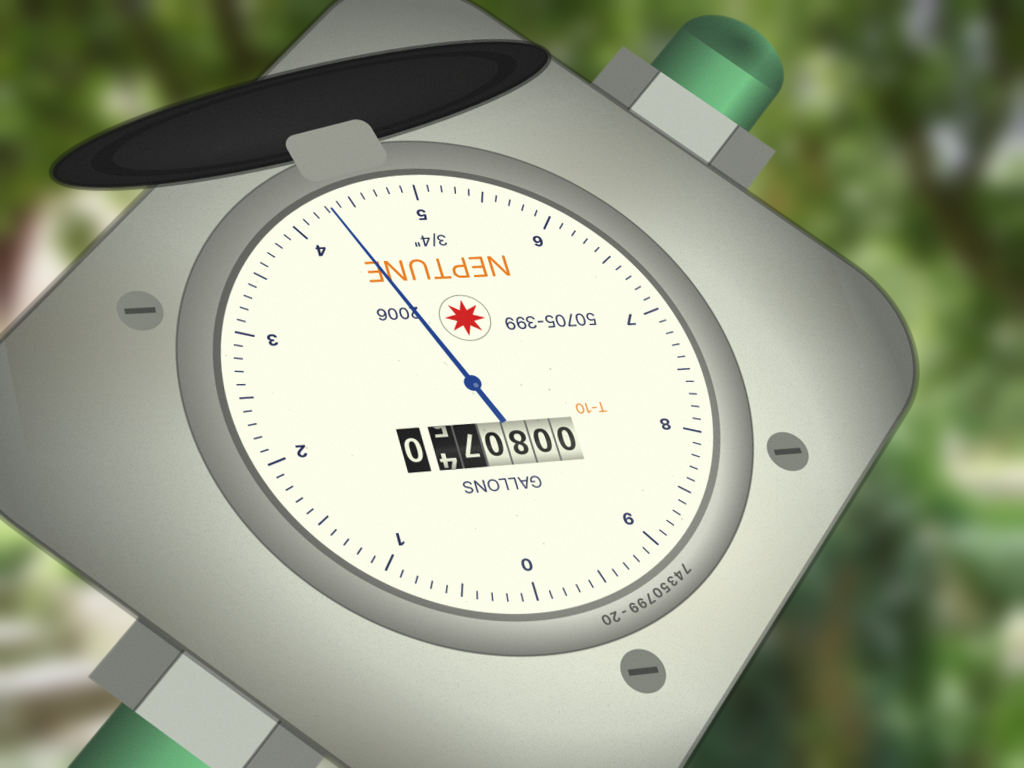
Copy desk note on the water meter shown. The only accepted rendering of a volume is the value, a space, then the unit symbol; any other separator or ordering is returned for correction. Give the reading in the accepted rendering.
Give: 80744.3 gal
